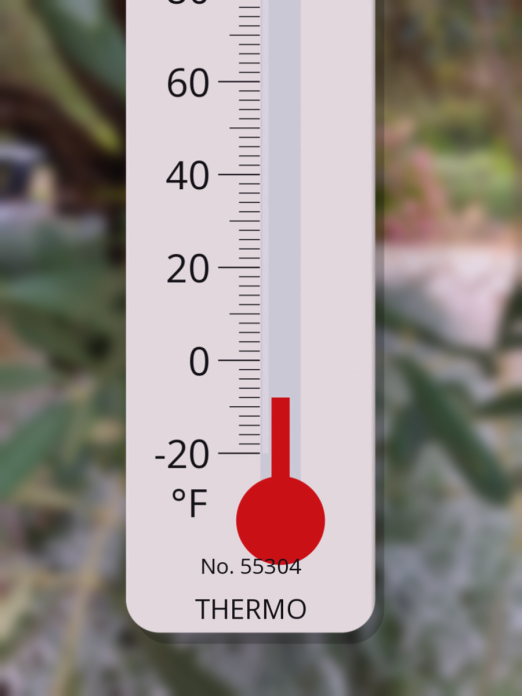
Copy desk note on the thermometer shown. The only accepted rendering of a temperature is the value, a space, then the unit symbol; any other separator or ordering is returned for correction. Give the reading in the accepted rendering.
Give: -8 °F
